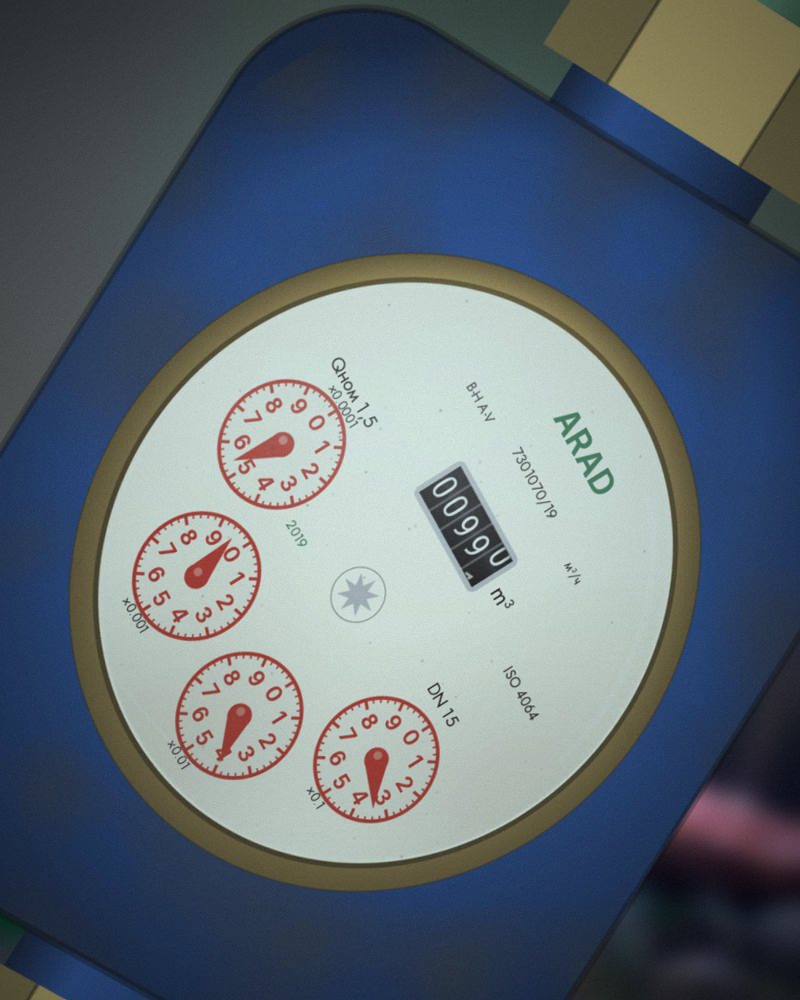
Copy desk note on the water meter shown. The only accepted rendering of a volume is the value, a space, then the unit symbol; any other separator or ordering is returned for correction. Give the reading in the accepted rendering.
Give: 990.3395 m³
